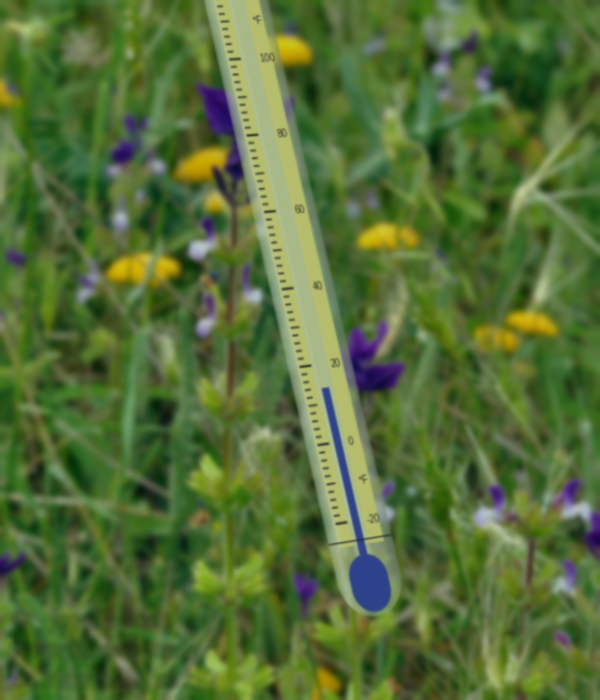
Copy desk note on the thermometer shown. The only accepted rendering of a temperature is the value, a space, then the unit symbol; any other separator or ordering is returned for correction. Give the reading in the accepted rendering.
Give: 14 °F
